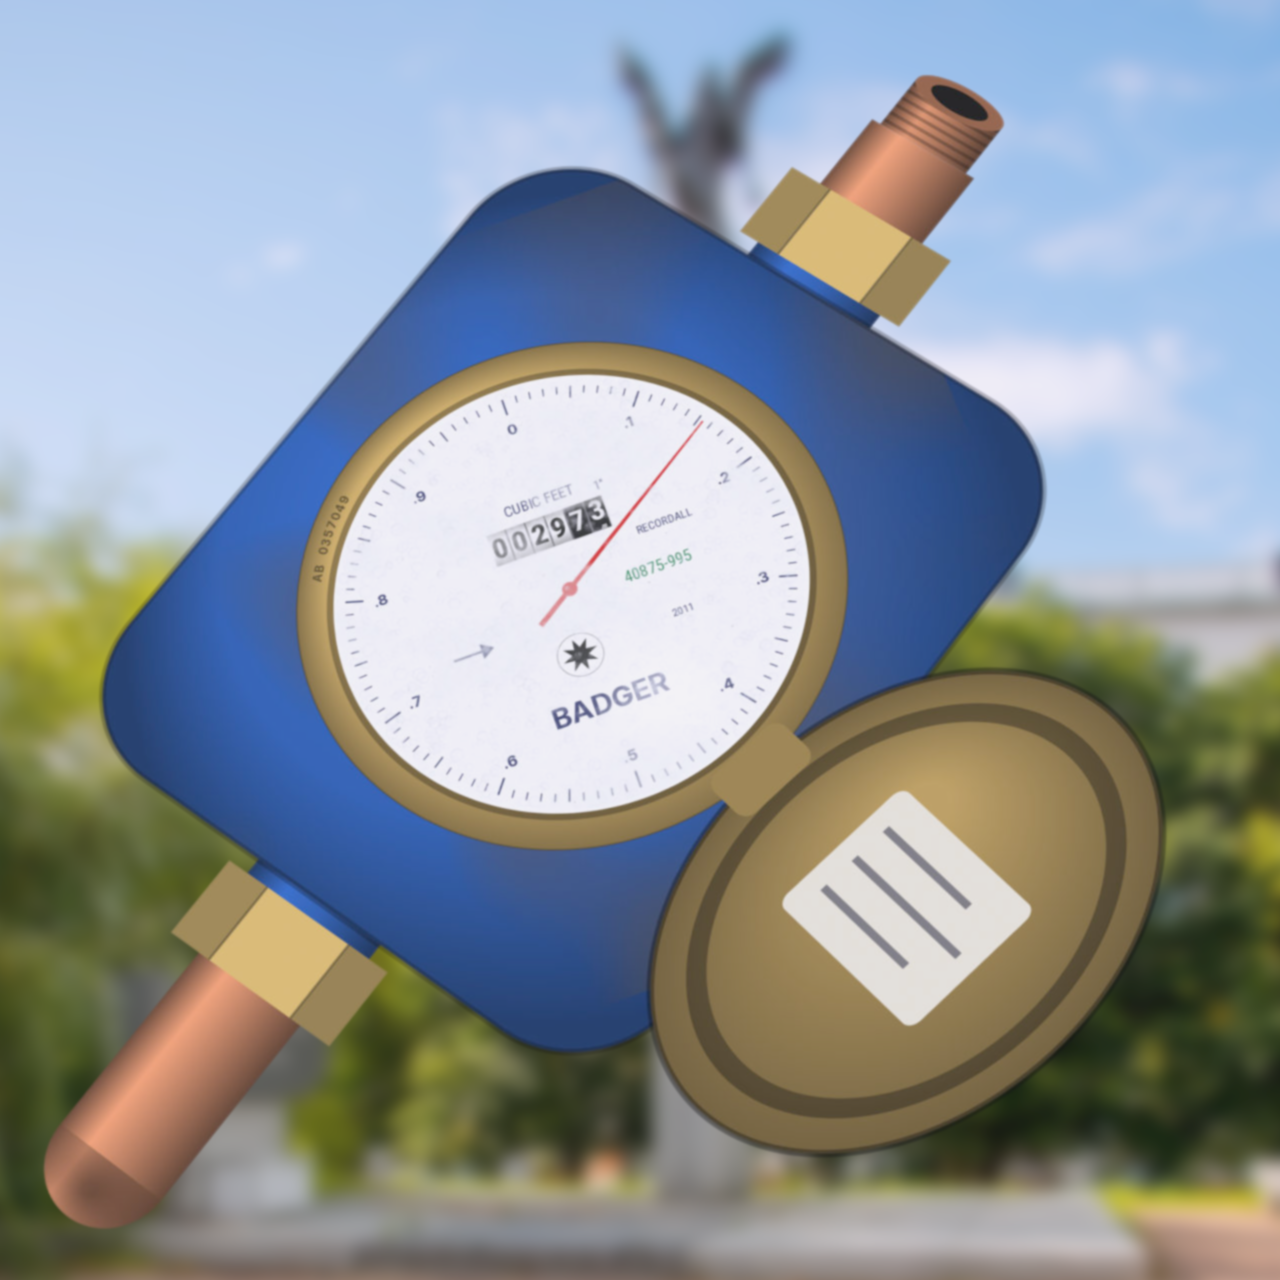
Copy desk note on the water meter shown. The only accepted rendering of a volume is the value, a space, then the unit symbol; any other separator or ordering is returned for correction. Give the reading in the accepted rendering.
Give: 2973.15 ft³
